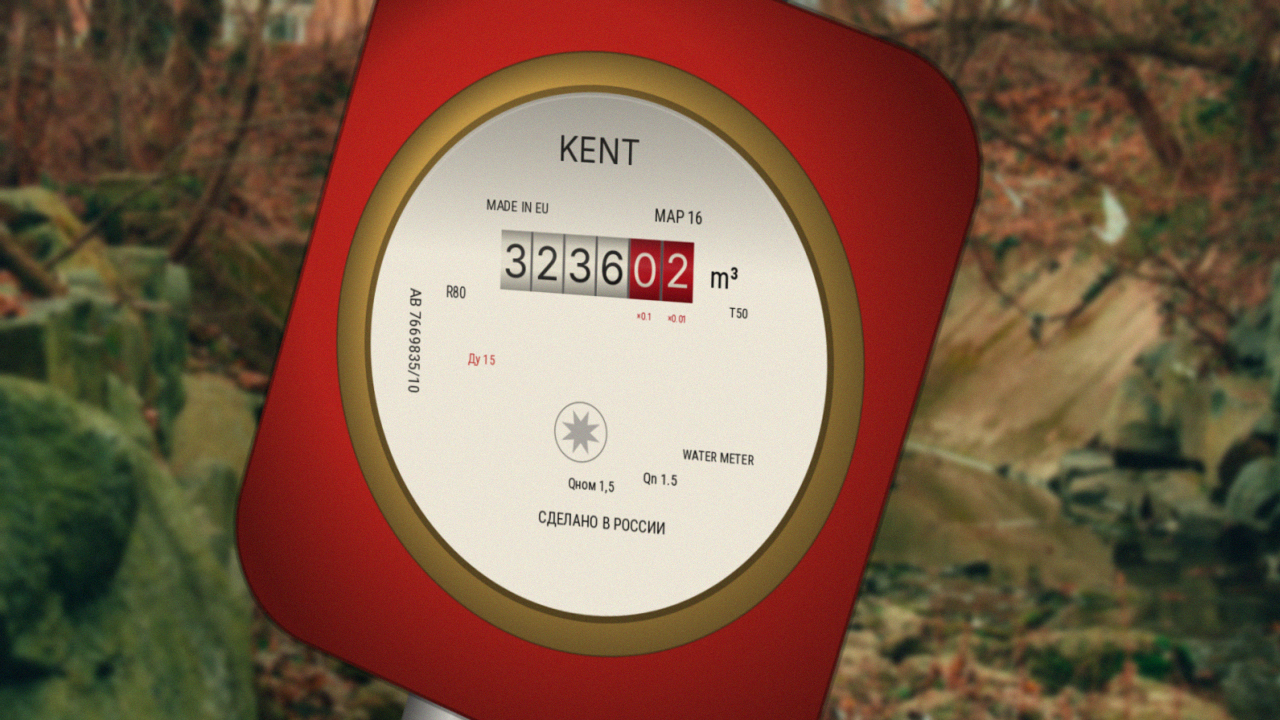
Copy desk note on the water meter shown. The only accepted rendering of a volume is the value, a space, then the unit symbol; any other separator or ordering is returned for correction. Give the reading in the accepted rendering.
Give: 3236.02 m³
